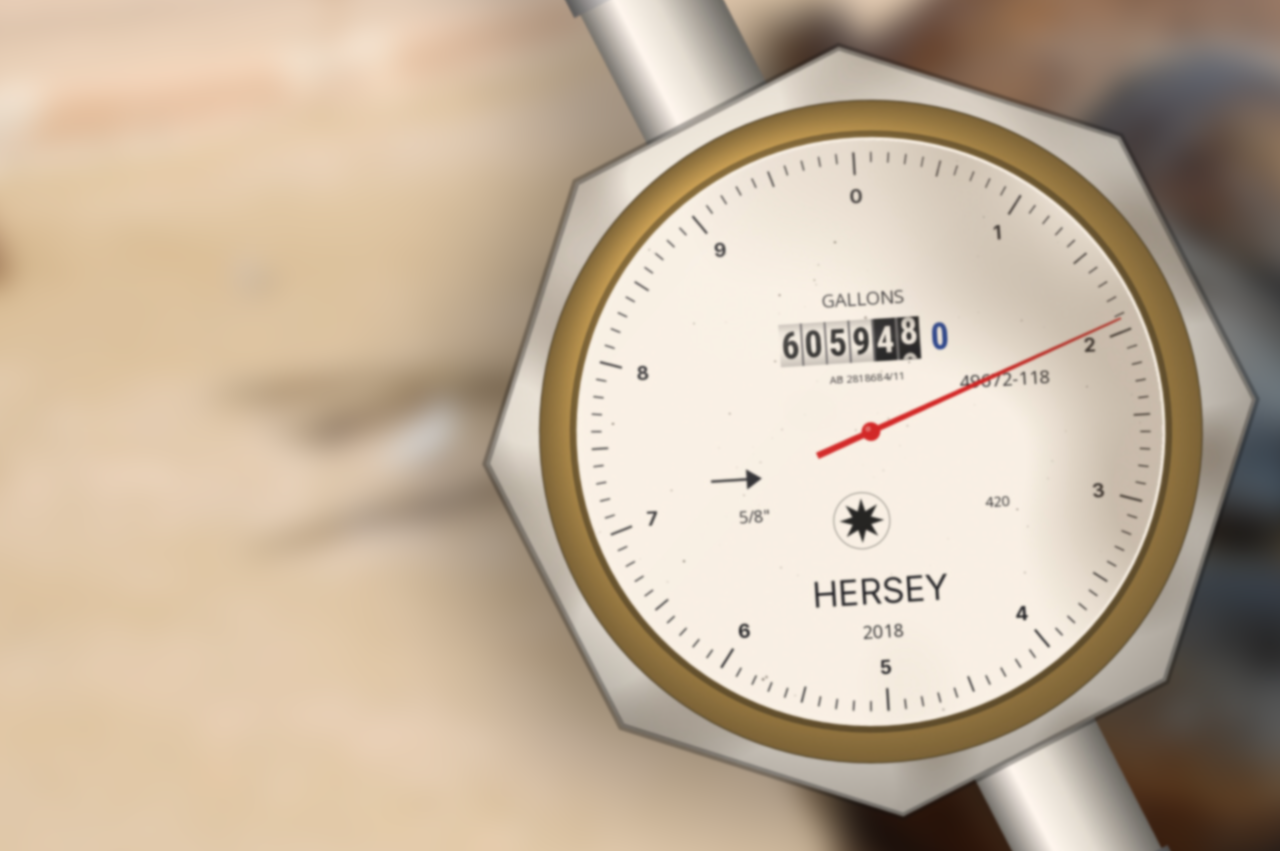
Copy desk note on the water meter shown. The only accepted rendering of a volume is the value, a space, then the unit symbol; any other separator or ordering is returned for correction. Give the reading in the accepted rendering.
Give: 6059481.9 gal
